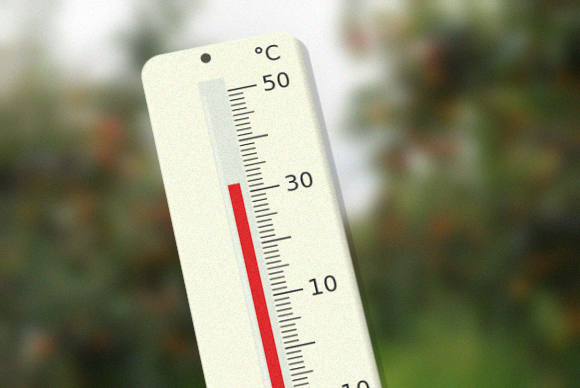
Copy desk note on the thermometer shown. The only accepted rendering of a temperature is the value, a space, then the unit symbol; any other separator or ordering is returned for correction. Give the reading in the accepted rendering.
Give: 32 °C
